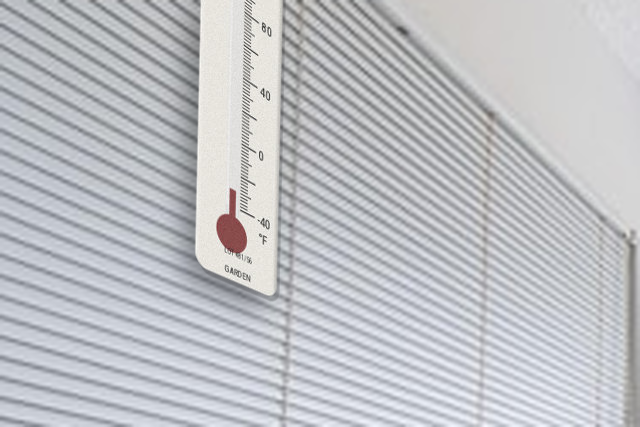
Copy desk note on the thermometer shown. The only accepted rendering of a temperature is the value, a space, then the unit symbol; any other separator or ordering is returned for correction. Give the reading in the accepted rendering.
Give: -30 °F
